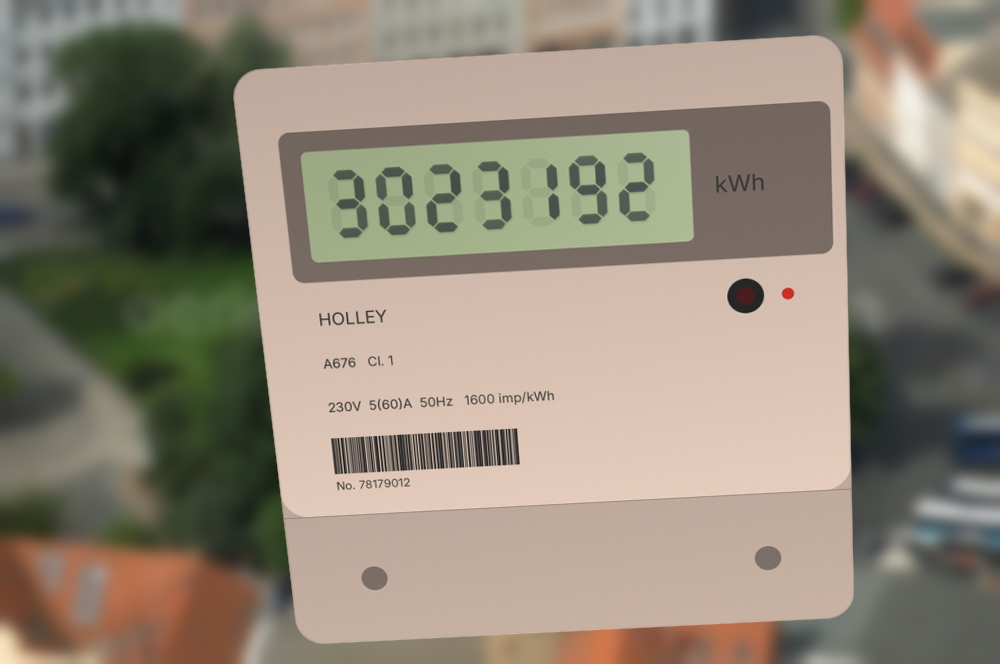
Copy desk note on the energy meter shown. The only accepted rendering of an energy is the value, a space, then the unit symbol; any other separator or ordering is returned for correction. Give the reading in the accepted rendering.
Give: 3023192 kWh
